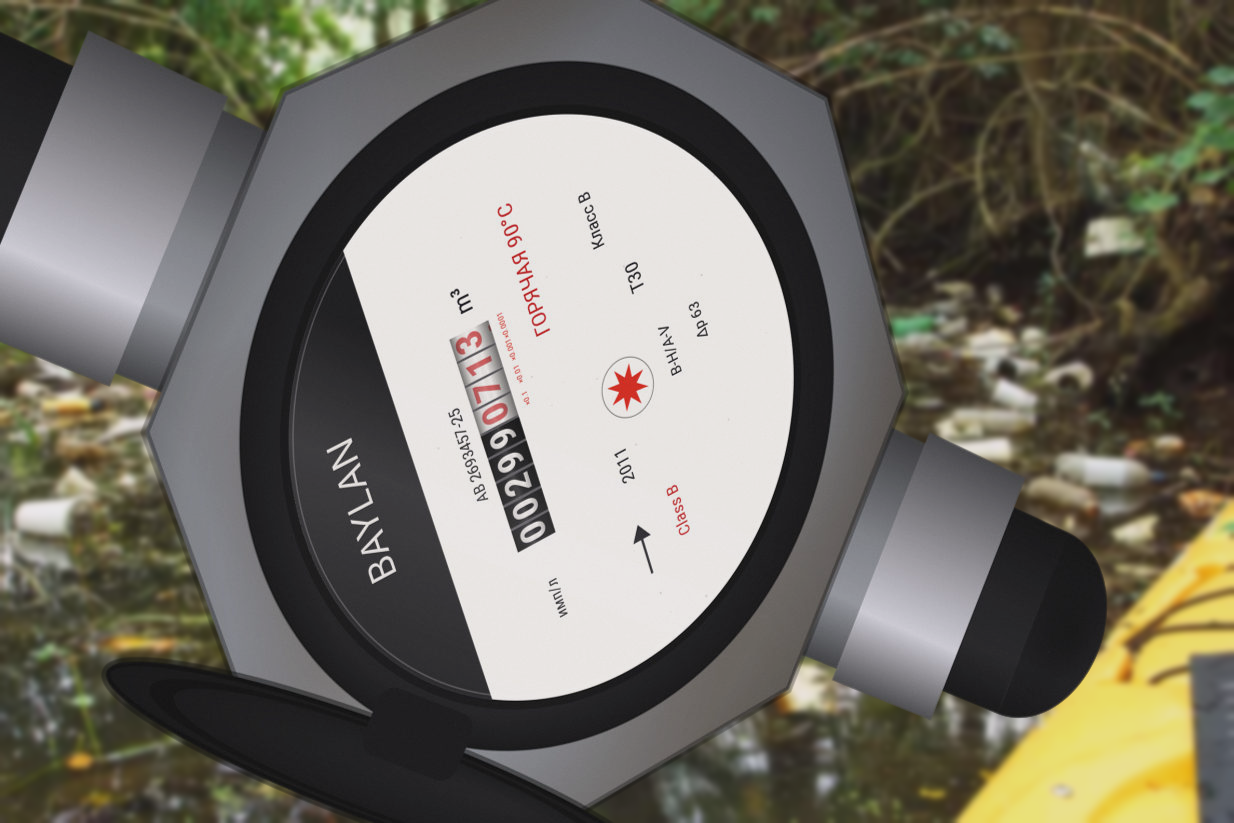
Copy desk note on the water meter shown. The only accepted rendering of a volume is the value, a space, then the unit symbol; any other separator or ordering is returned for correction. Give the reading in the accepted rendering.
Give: 299.0713 m³
